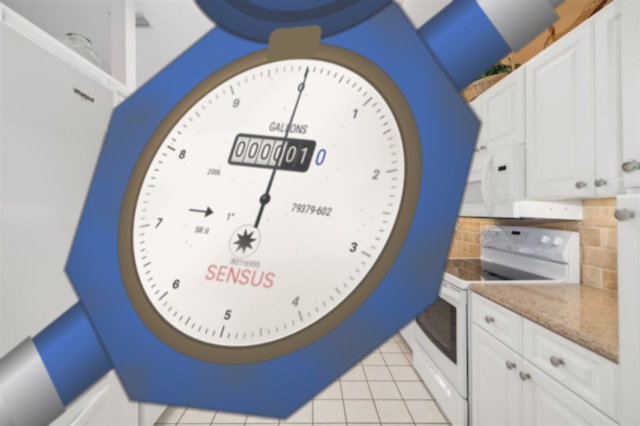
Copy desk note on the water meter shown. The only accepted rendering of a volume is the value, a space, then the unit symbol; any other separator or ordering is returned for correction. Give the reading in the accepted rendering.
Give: 10.0 gal
